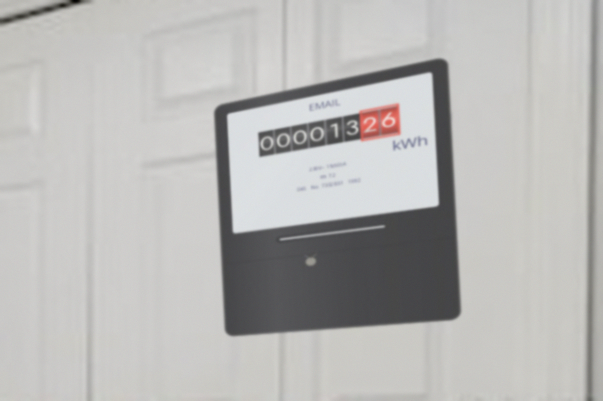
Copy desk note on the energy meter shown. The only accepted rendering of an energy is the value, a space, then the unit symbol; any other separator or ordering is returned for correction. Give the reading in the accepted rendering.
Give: 13.26 kWh
